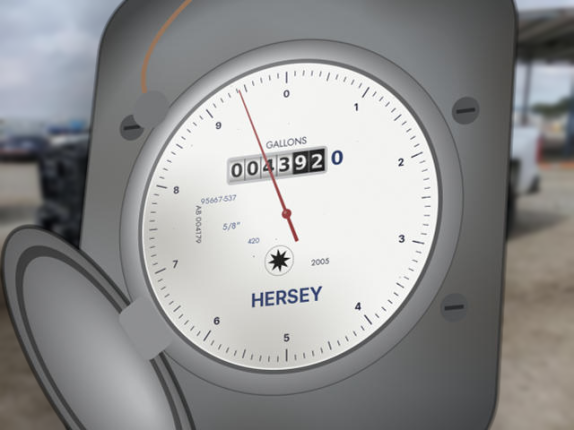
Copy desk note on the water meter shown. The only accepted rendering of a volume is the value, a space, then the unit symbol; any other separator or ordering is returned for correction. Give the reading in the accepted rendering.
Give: 43919.4 gal
